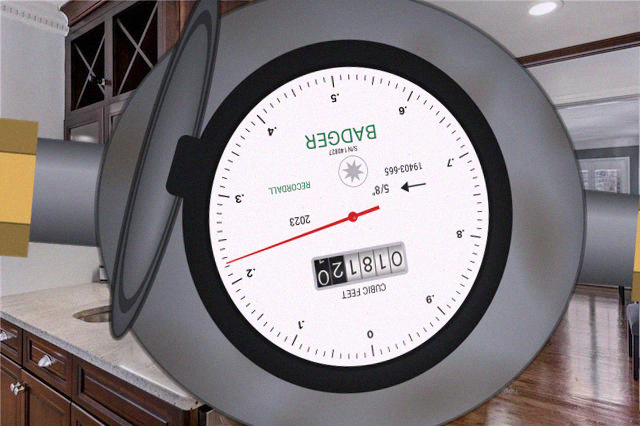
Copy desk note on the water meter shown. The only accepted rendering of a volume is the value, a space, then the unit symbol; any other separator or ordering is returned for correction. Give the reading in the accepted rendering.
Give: 18120.22 ft³
